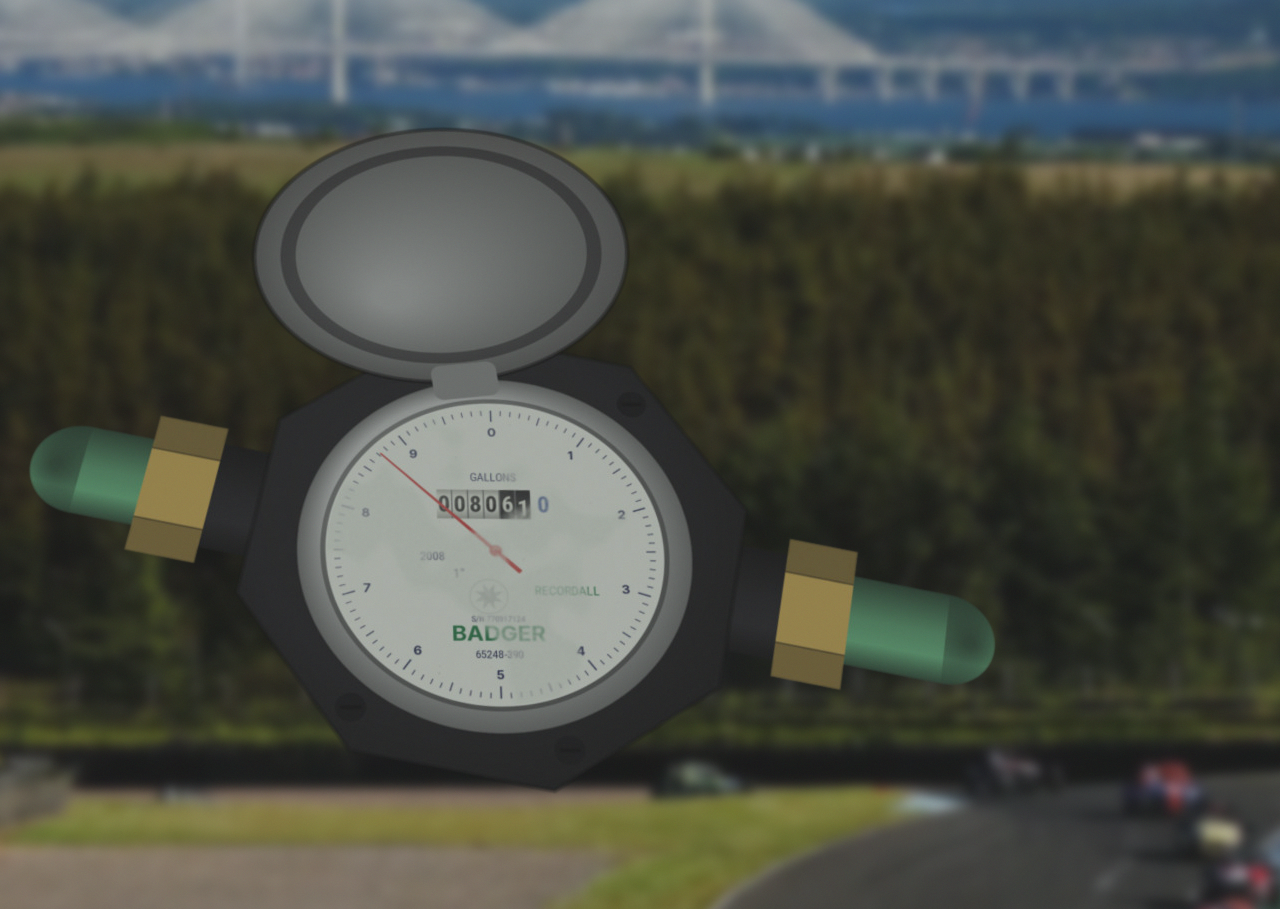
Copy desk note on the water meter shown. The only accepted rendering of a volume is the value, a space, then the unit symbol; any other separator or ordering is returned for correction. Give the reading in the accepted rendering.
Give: 80608.7 gal
